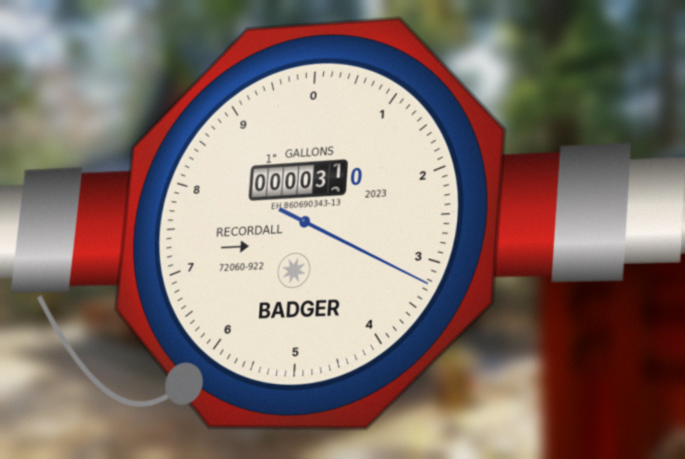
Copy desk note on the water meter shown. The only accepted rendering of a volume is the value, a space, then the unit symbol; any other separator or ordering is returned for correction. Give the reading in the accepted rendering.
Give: 313.2 gal
